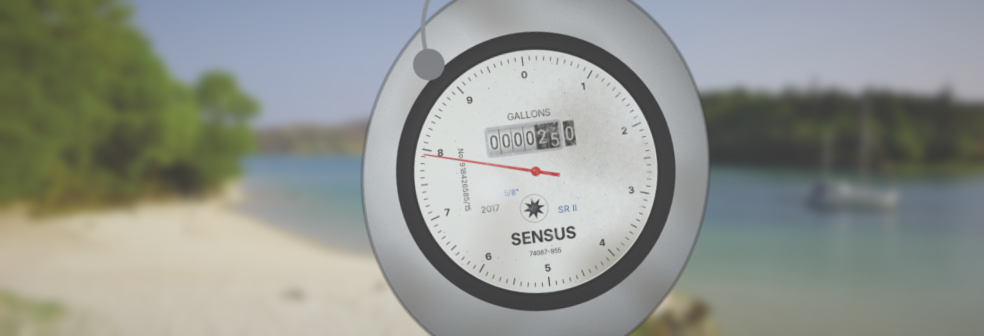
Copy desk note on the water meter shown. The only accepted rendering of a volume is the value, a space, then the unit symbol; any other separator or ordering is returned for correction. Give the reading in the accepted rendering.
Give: 247.9 gal
